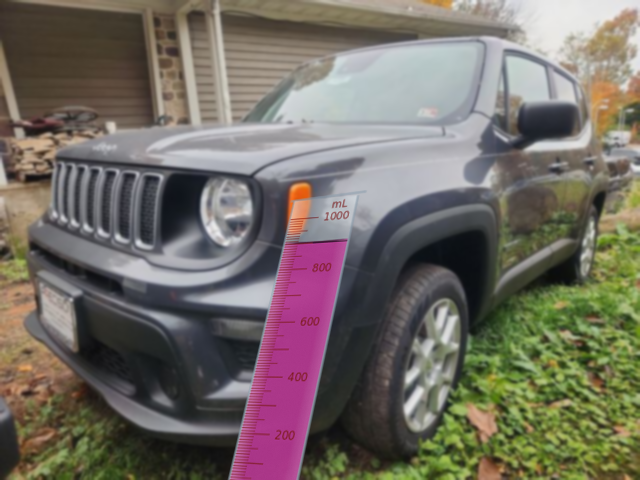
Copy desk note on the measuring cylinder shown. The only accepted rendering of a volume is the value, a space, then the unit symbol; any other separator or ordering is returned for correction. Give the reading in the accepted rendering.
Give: 900 mL
